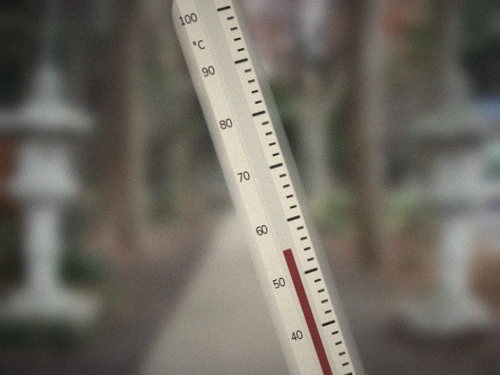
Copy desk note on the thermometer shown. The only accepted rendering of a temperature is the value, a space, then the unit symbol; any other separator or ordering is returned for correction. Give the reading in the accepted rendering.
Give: 55 °C
